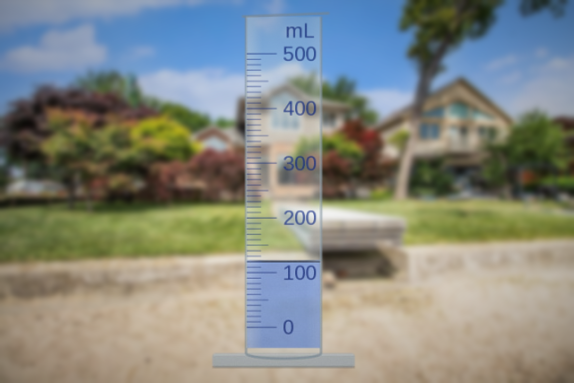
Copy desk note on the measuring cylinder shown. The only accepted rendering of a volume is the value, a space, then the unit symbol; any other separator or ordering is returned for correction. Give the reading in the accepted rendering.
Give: 120 mL
